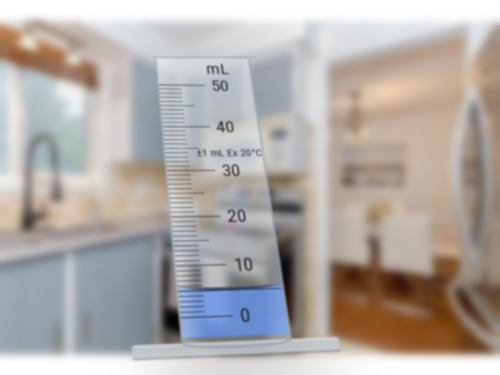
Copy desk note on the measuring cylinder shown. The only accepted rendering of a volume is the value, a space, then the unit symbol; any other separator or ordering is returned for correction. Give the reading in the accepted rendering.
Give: 5 mL
